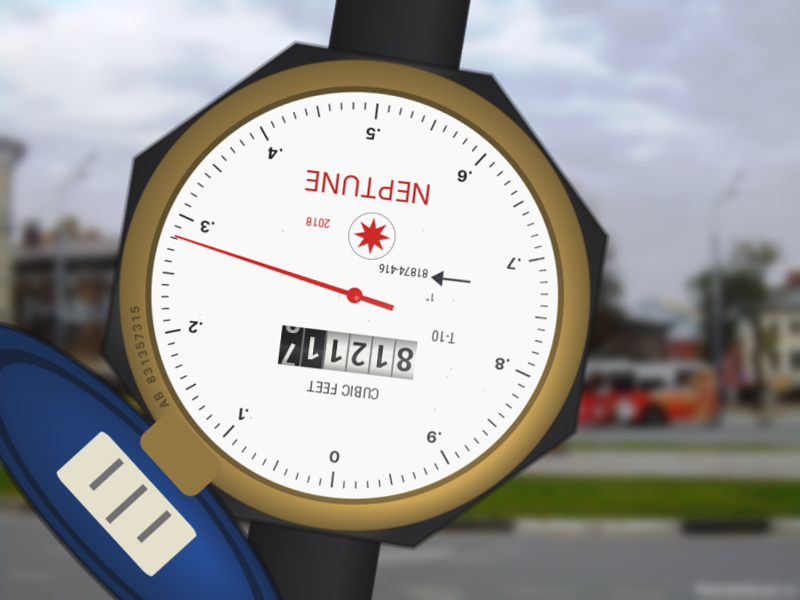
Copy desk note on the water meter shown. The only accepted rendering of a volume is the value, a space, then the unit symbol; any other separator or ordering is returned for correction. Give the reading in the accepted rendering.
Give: 812117.28 ft³
